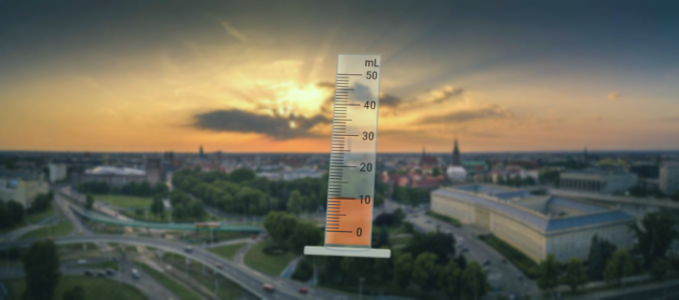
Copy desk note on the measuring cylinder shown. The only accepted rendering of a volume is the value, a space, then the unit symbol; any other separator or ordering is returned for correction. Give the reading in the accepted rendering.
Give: 10 mL
